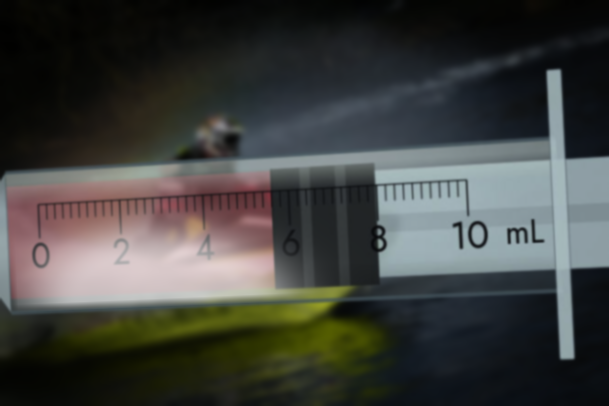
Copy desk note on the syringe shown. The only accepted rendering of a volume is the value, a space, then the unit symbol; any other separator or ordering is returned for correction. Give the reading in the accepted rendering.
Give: 5.6 mL
